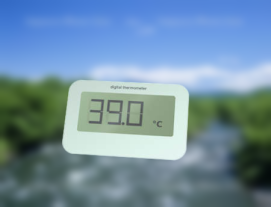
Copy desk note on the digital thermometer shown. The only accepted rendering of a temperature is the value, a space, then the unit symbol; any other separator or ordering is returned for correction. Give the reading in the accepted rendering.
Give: 39.0 °C
